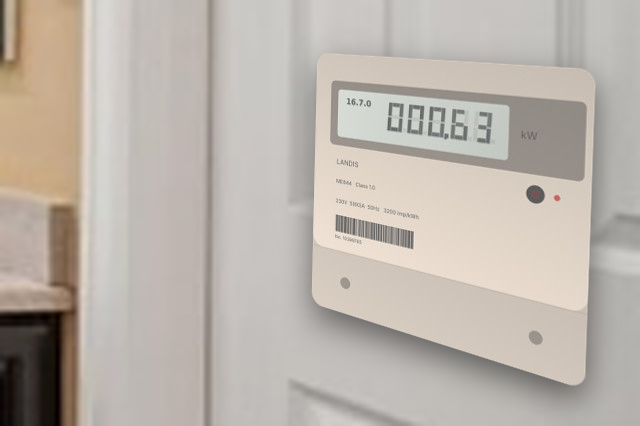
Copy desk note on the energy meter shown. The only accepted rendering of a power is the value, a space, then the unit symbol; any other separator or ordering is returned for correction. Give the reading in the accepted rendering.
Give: 0.63 kW
